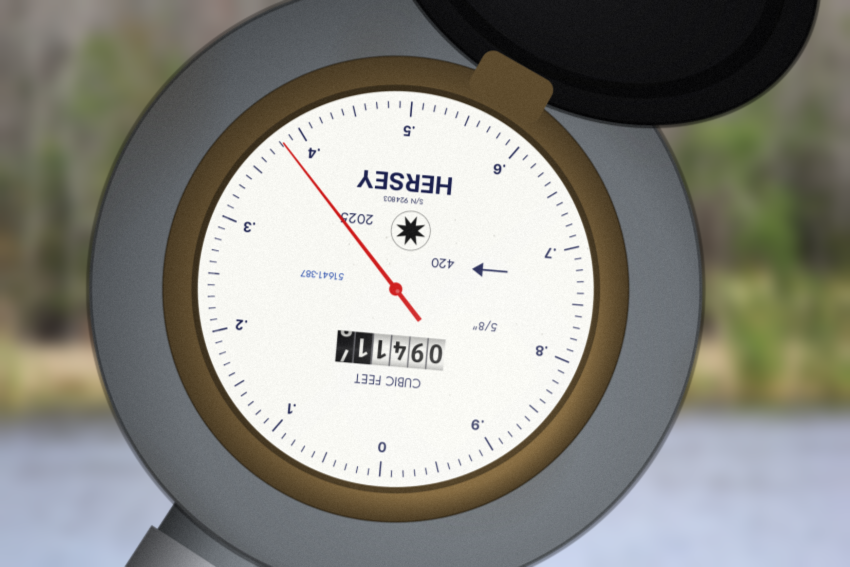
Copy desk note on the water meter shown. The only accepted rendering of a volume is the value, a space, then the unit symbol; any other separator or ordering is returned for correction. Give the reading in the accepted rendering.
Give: 94117.38 ft³
